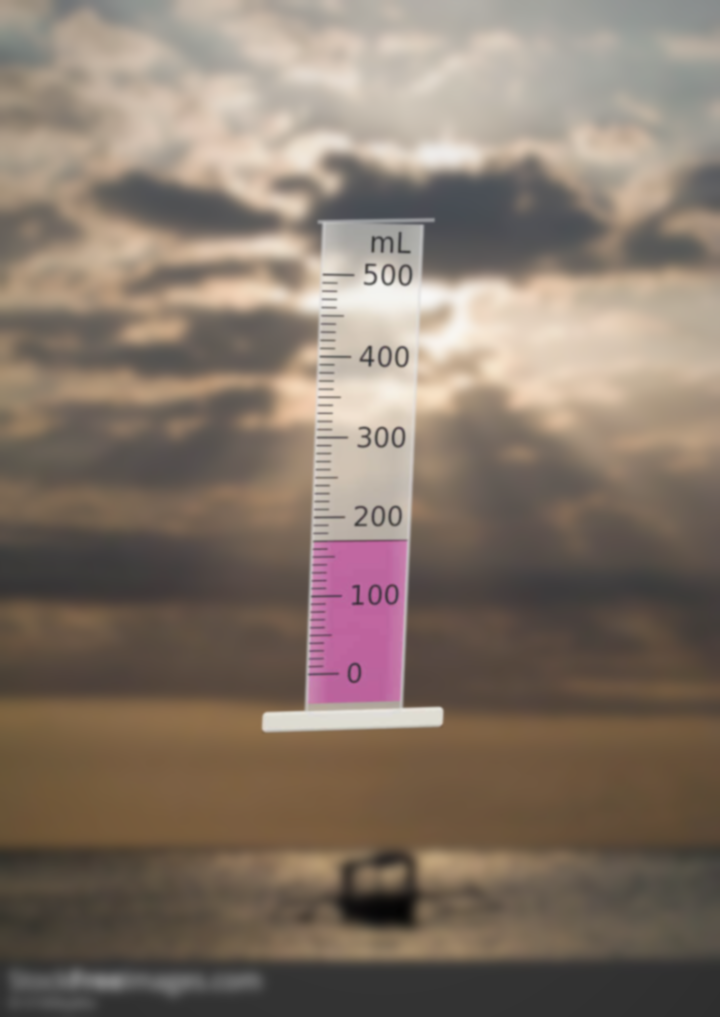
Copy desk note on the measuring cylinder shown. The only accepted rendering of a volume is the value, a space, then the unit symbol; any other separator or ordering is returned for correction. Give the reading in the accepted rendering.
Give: 170 mL
